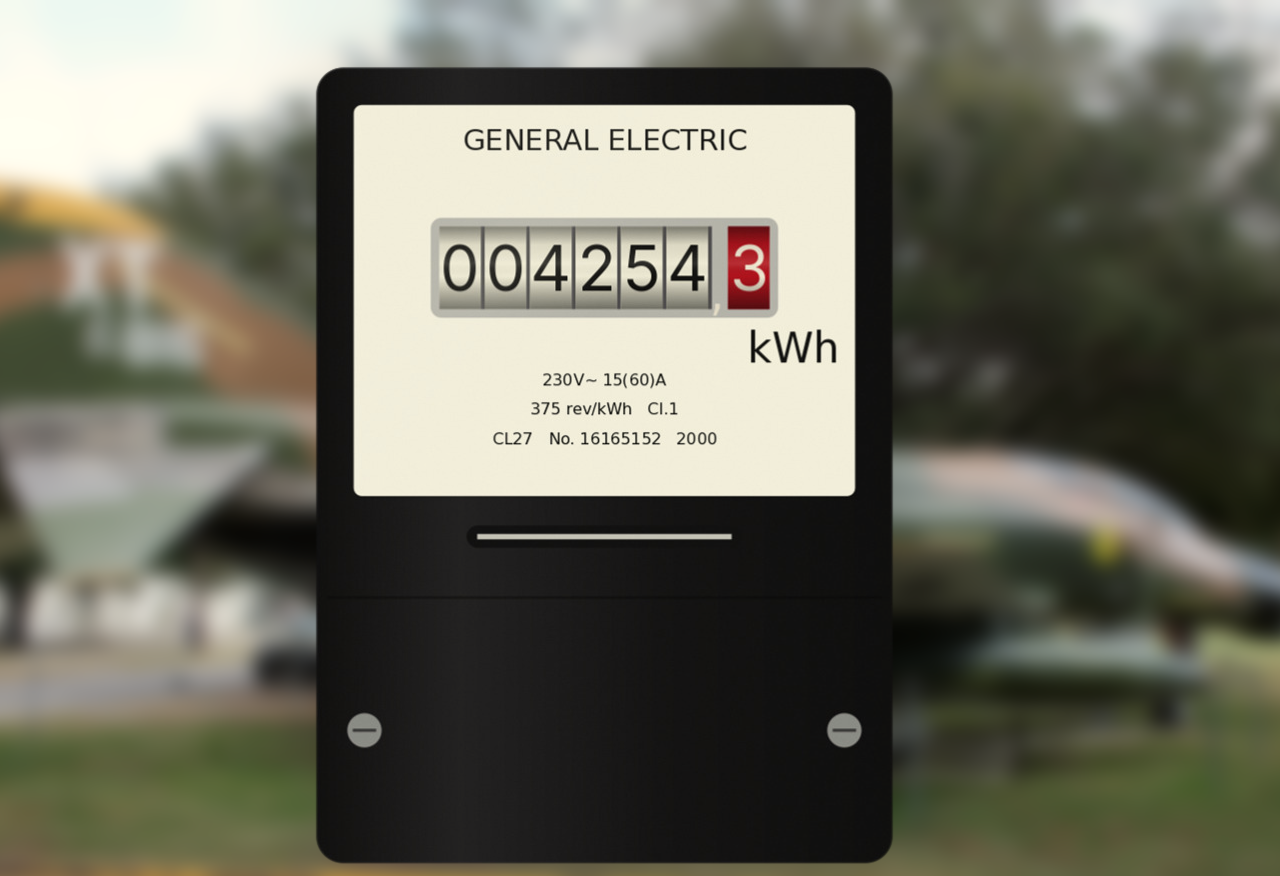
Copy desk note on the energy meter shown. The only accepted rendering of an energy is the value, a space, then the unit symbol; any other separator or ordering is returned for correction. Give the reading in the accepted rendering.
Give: 4254.3 kWh
